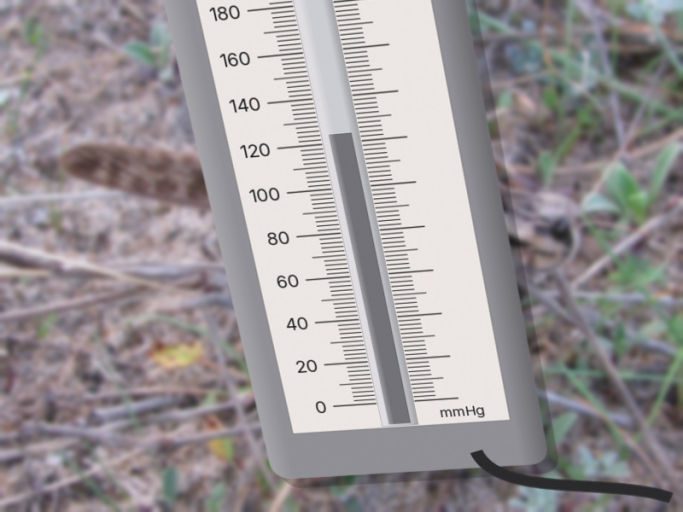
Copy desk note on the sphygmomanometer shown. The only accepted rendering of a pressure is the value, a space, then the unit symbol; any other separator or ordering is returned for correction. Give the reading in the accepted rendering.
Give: 124 mmHg
